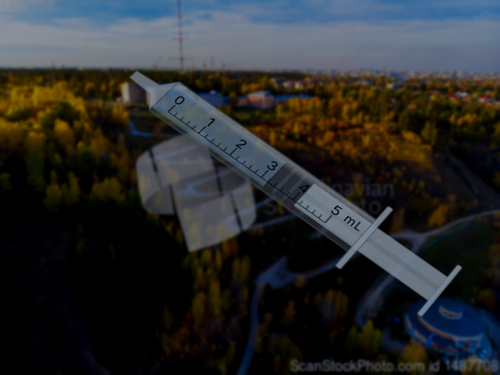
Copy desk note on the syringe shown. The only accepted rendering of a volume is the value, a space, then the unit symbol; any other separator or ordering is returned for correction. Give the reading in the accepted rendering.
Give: 3.2 mL
